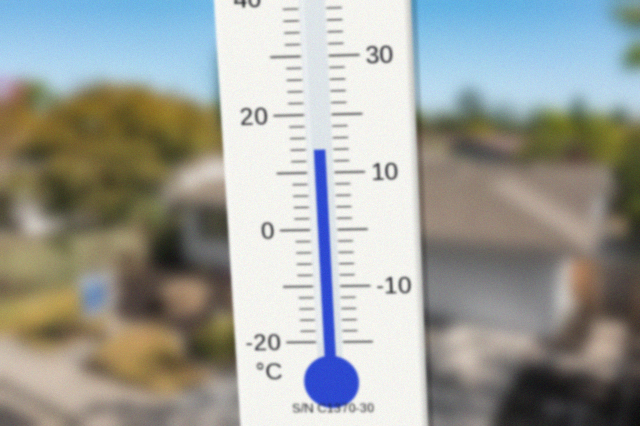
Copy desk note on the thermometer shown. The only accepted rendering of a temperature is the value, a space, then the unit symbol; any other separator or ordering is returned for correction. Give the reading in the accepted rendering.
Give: 14 °C
